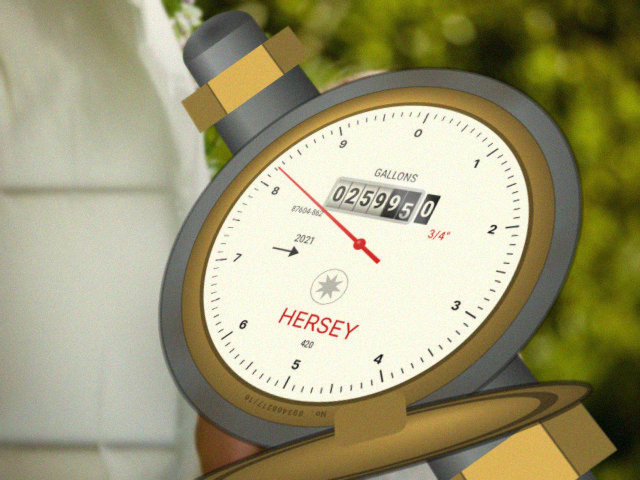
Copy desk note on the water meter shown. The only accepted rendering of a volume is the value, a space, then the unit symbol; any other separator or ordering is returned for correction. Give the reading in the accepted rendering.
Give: 259948.2 gal
